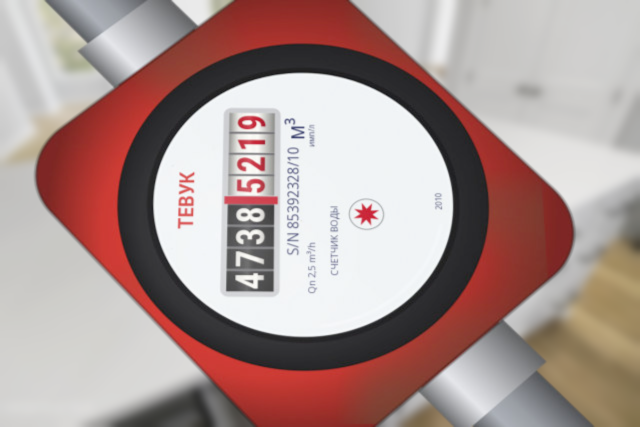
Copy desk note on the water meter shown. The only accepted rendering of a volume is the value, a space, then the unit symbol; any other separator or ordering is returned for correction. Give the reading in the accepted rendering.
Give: 4738.5219 m³
